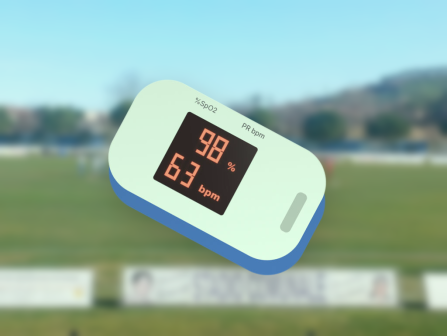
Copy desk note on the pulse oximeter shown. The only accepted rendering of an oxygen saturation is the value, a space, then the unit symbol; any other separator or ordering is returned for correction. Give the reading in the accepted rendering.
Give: 98 %
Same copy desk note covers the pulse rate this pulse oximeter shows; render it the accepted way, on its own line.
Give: 63 bpm
